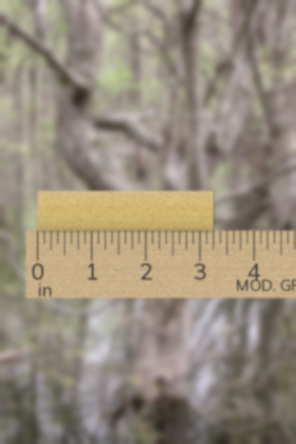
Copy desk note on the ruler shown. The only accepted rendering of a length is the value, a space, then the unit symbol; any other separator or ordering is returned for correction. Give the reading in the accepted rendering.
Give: 3.25 in
